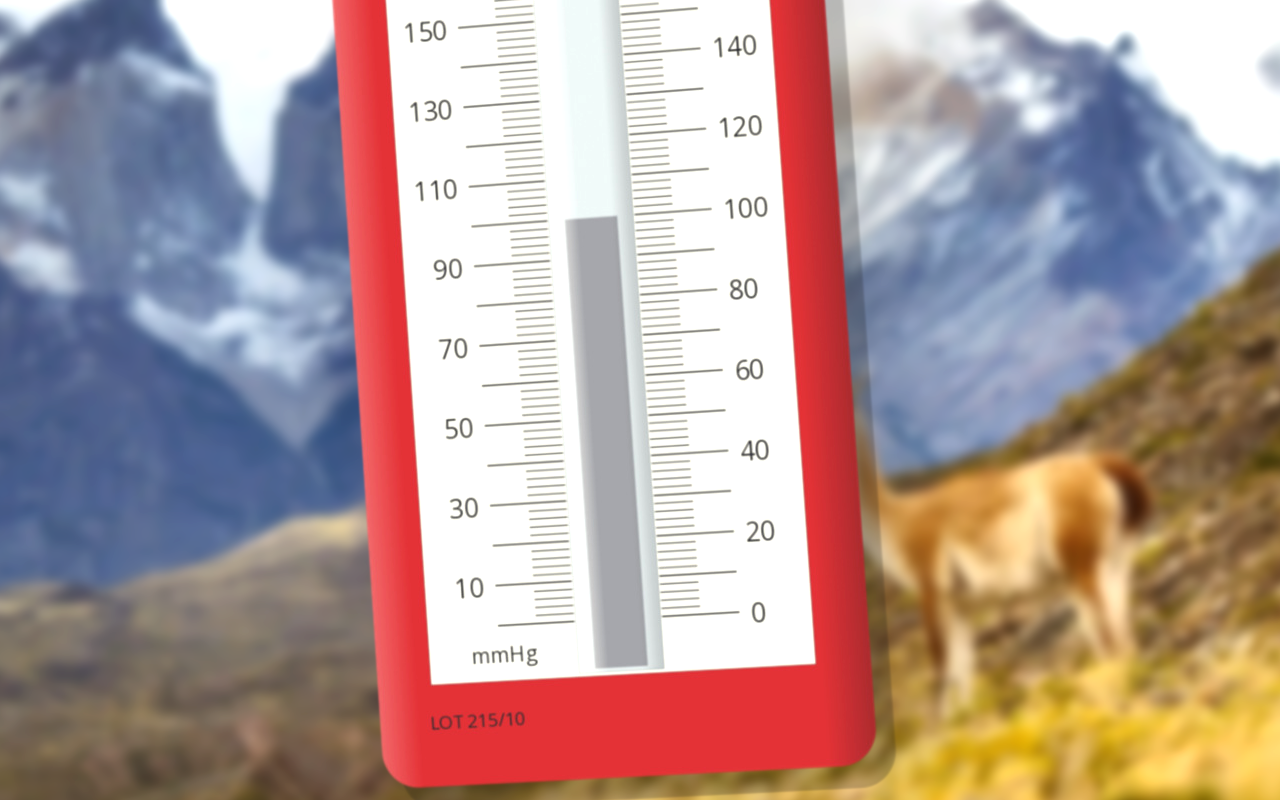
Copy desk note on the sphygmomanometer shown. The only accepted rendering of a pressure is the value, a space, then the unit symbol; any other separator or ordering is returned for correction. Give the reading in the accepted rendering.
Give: 100 mmHg
